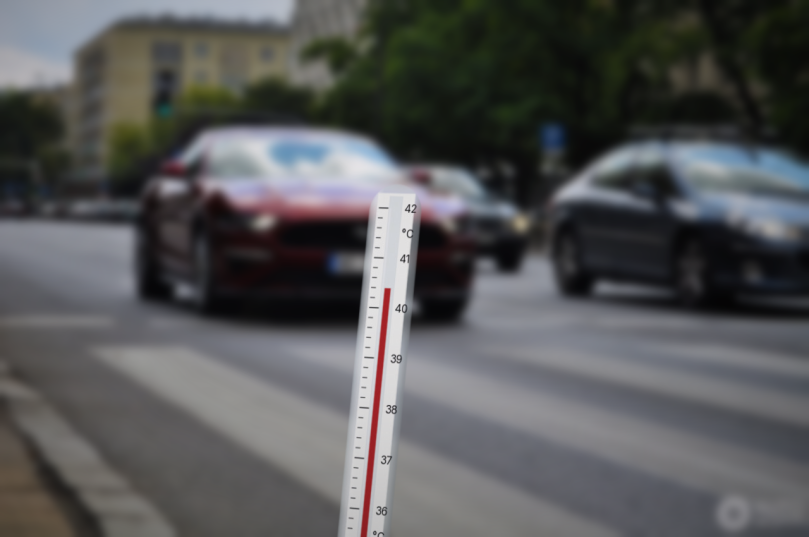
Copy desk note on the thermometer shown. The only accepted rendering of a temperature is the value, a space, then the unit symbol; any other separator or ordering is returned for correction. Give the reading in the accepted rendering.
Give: 40.4 °C
